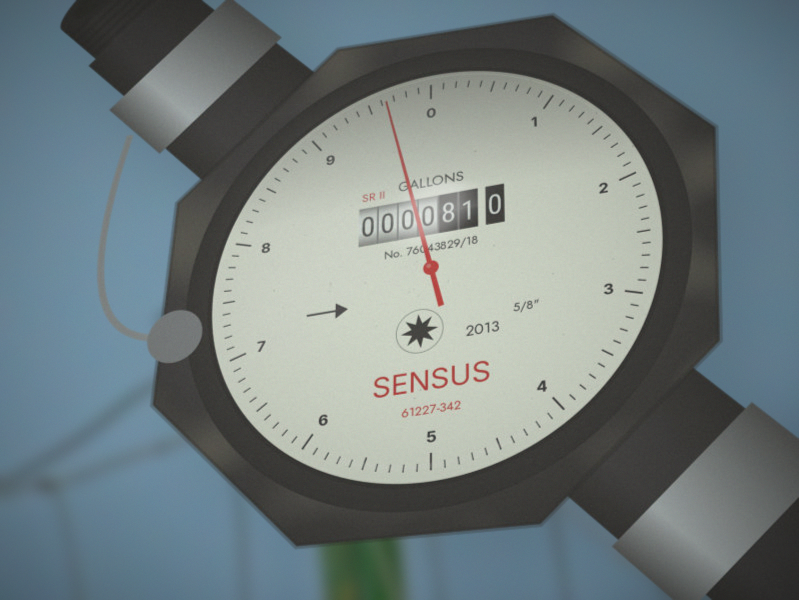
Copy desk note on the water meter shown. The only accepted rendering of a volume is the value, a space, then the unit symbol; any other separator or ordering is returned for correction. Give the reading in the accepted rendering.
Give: 809.6 gal
